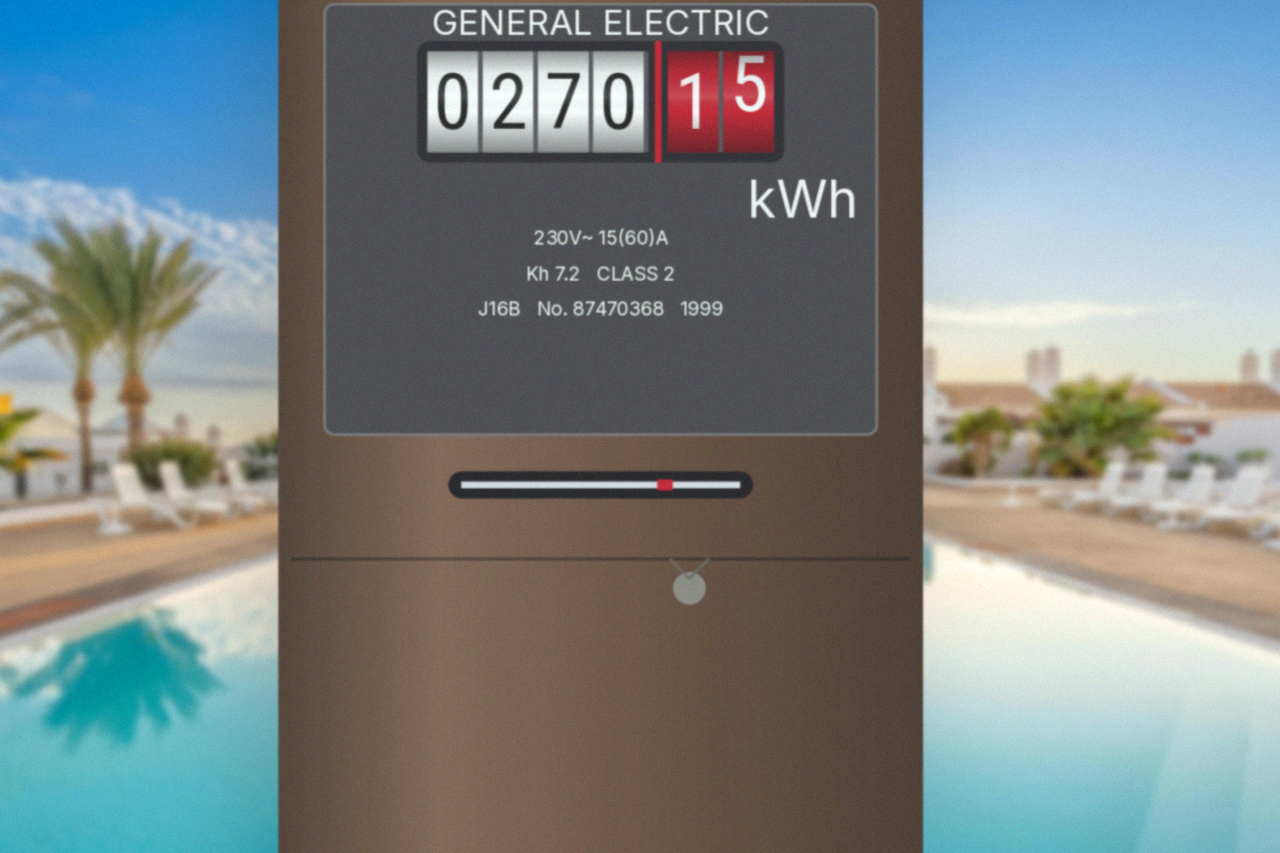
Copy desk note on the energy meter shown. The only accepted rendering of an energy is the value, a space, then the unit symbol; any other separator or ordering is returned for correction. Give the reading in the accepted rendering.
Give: 270.15 kWh
